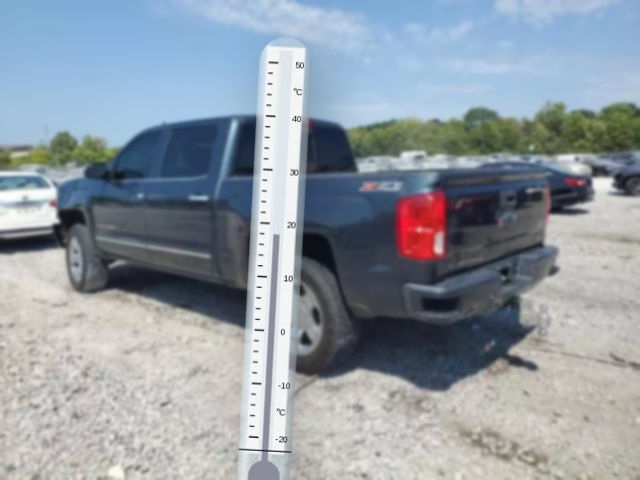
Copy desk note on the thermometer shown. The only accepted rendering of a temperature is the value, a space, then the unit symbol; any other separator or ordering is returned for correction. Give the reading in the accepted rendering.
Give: 18 °C
